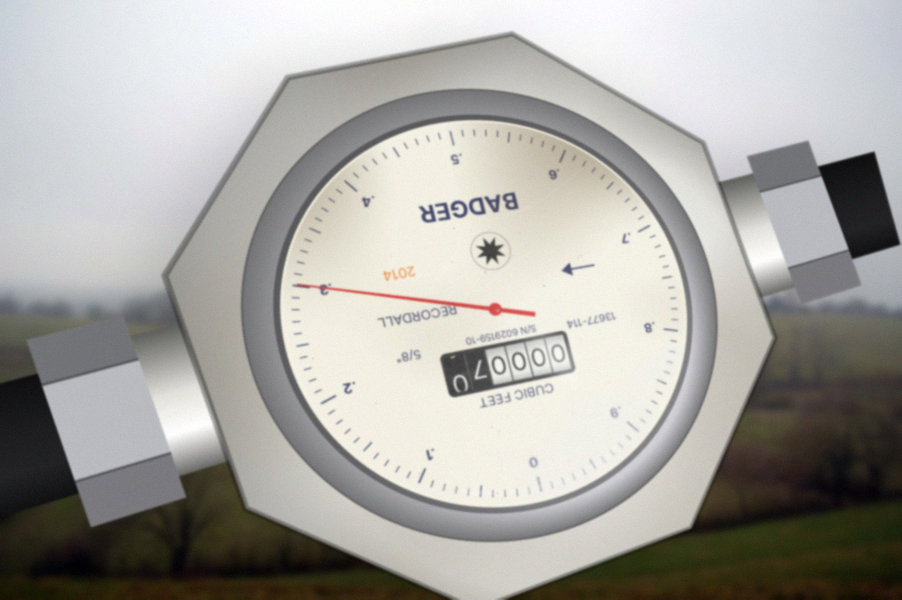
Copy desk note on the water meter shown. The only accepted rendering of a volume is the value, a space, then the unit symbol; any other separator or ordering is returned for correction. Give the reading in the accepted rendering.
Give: 70.30 ft³
